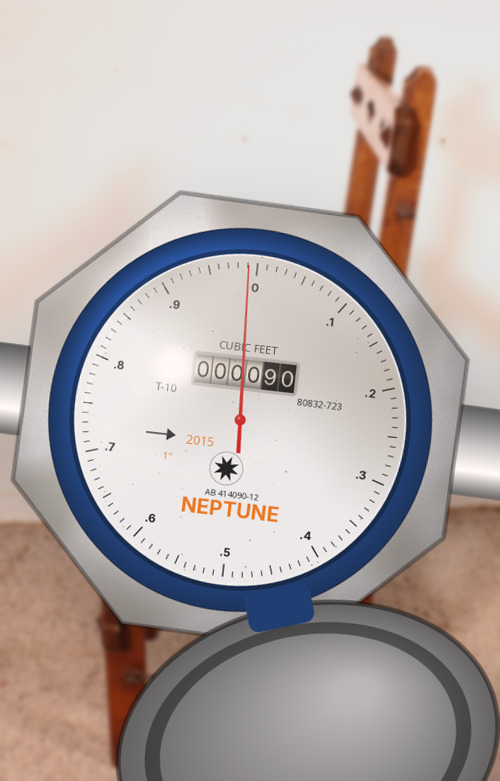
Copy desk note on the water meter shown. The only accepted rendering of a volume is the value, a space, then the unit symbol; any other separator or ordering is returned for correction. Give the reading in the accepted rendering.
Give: 89.99 ft³
